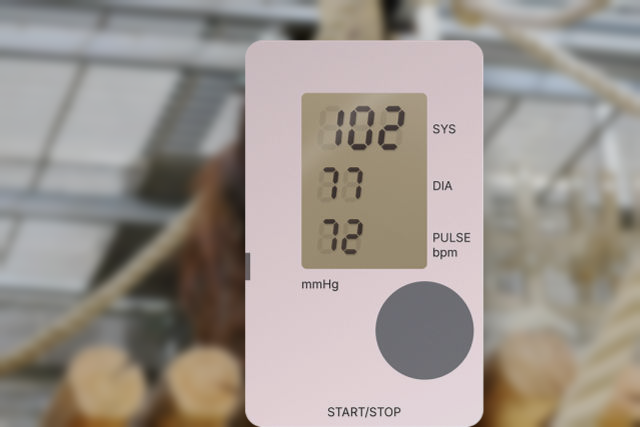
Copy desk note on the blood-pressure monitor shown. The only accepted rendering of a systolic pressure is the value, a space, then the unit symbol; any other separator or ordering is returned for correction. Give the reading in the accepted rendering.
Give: 102 mmHg
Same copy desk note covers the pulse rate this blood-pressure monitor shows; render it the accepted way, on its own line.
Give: 72 bpm
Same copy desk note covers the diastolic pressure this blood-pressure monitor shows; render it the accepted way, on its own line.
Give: 77 mmHg
